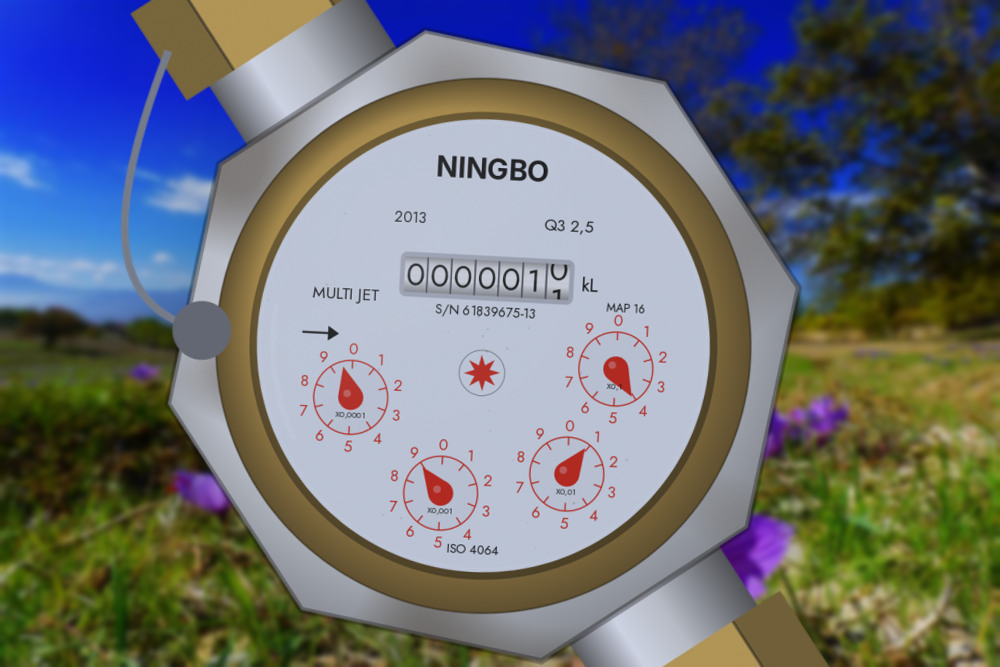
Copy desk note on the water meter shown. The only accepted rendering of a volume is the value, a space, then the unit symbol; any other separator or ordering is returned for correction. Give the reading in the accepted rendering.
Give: 10.4089 kL
